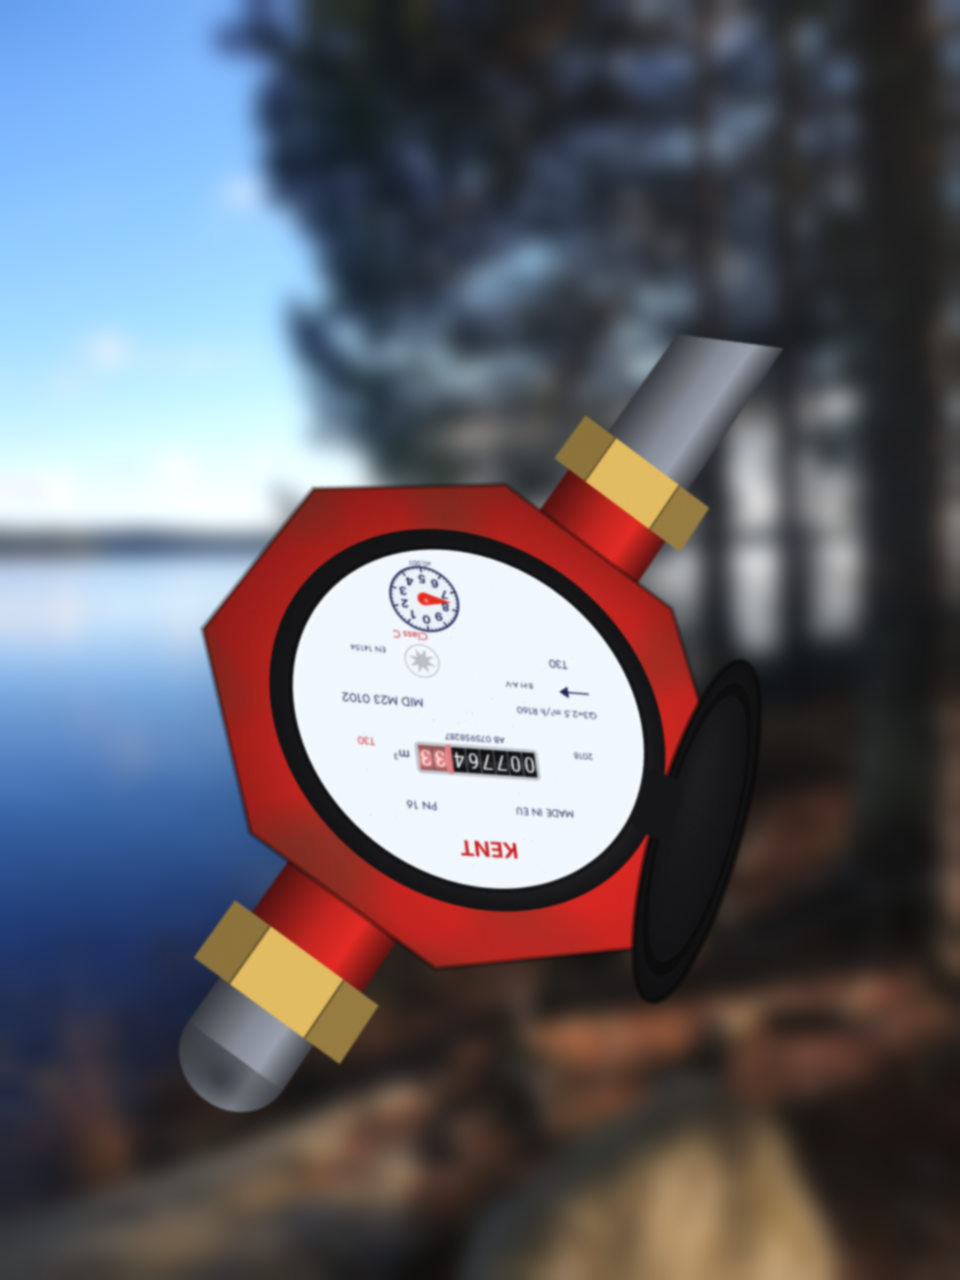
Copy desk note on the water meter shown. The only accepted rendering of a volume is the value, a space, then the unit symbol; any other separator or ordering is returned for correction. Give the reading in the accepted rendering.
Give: 7764.337 m³
